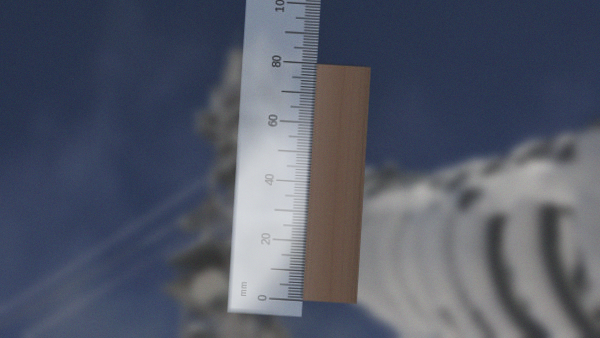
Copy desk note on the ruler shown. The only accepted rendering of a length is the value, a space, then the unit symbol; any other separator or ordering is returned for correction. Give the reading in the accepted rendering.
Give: 80 mm
